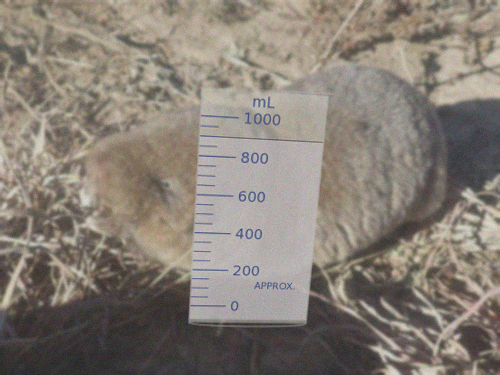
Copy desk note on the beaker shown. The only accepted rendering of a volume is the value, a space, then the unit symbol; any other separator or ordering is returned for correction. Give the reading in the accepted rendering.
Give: 900 mL
